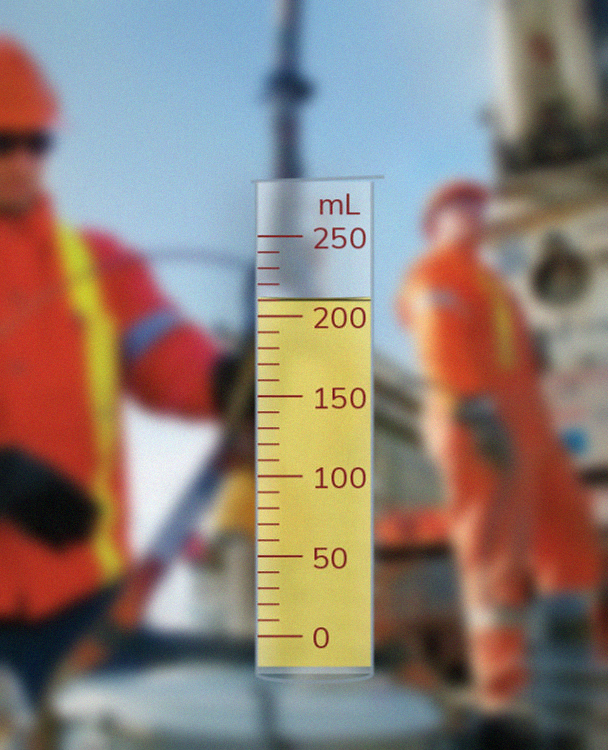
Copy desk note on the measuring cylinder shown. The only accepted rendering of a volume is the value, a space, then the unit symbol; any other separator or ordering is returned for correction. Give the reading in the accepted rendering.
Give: 210 mL
